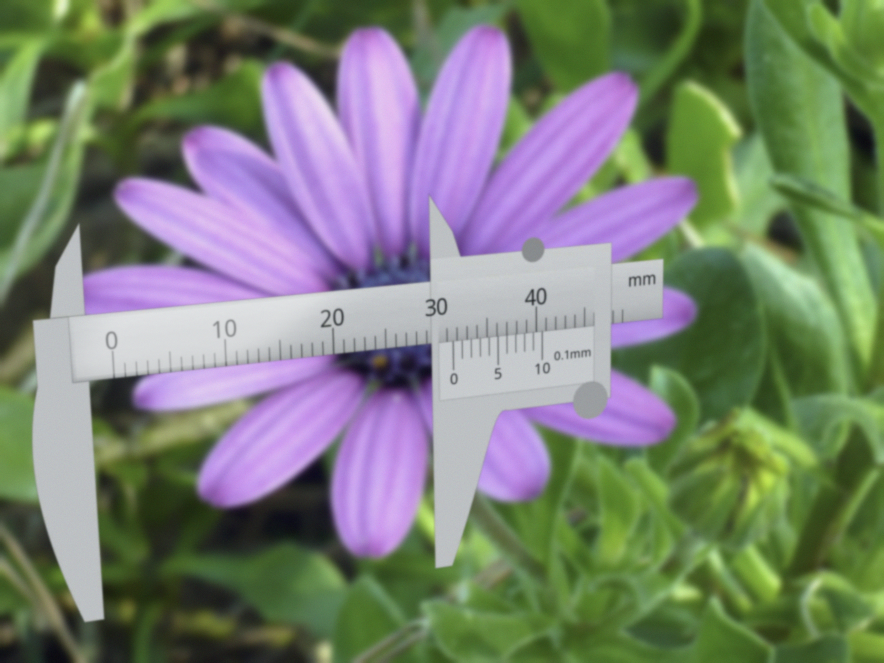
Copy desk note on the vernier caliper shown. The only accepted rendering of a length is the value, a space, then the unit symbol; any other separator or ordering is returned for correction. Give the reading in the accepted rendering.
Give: 31.6 mm
